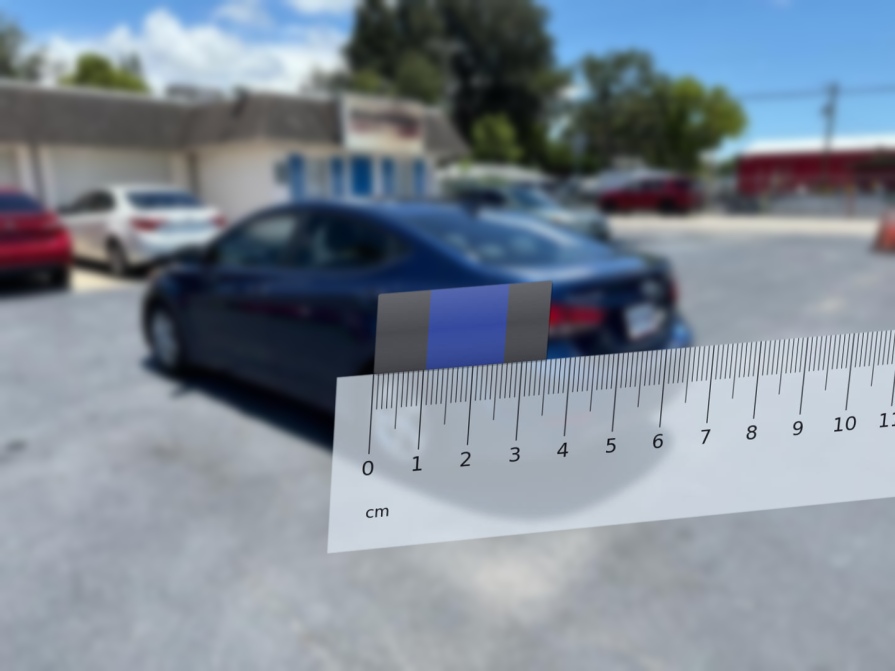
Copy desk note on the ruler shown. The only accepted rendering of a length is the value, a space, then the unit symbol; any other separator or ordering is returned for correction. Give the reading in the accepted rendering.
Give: 3.5 cm
